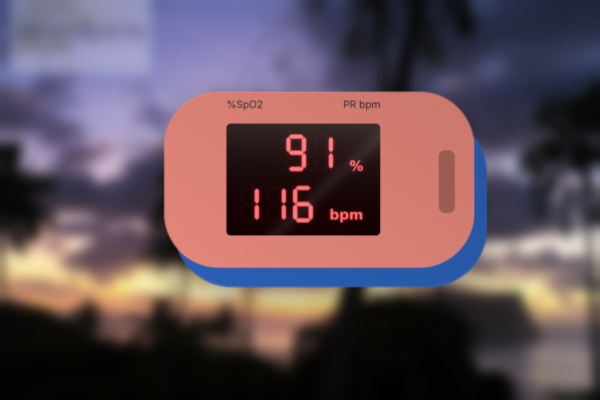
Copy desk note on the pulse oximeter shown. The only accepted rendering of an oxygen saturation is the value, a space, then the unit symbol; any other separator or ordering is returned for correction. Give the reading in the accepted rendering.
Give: 91 %
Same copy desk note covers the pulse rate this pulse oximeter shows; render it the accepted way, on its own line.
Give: 116 bpm
